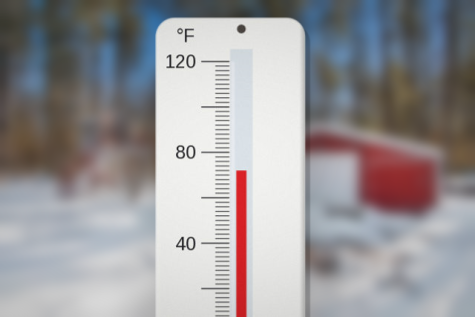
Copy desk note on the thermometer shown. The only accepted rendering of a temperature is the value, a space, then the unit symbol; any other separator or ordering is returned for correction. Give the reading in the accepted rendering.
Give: 72 °F
